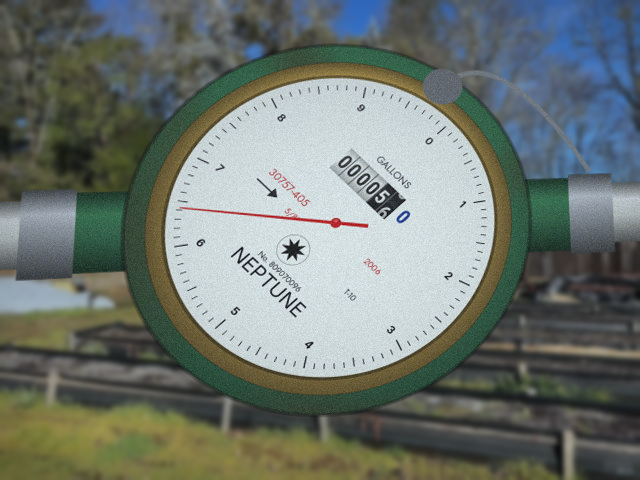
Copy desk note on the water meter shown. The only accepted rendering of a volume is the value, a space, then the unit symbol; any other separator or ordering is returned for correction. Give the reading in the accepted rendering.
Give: 556.4 gal
